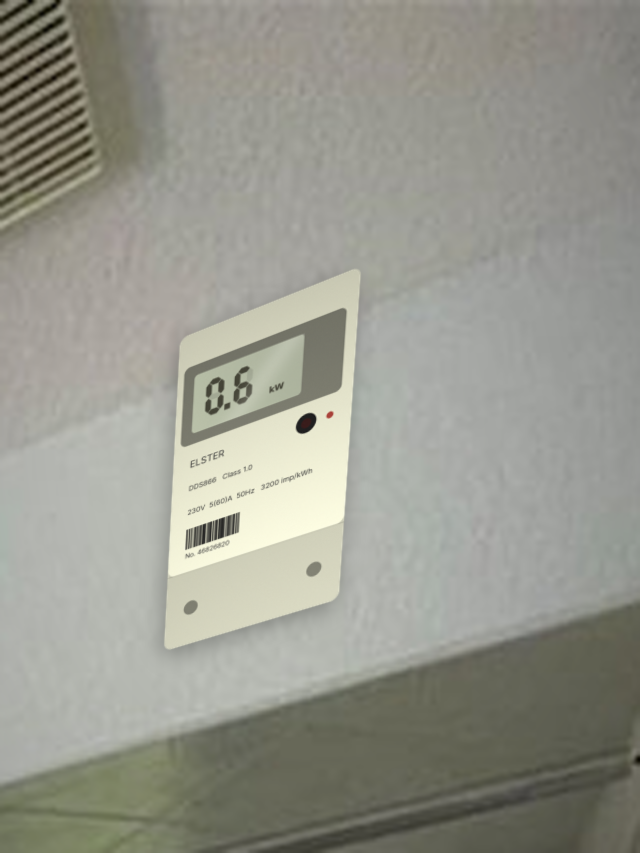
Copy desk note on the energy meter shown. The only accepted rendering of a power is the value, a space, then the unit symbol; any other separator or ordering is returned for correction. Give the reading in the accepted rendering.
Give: 0.6 kW
